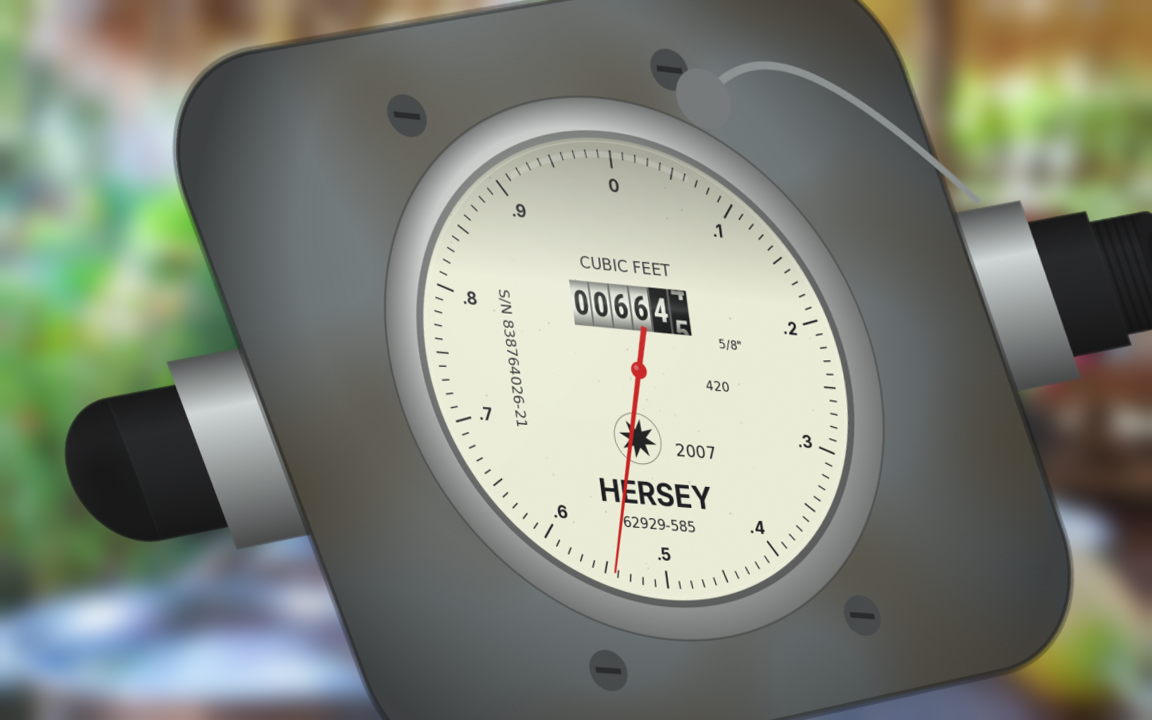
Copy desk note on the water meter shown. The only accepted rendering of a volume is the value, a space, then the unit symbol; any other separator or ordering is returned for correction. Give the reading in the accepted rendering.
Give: 6644.54 ft³
